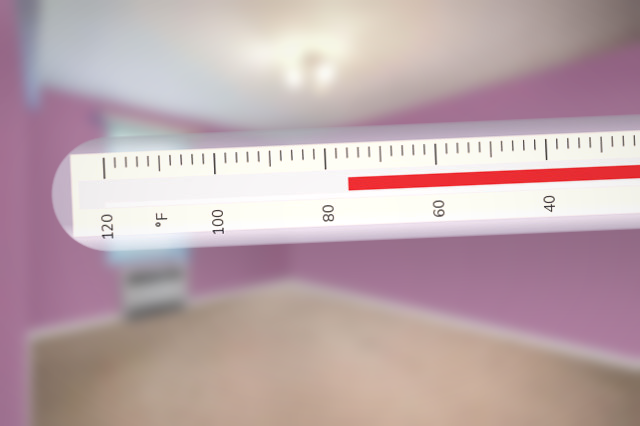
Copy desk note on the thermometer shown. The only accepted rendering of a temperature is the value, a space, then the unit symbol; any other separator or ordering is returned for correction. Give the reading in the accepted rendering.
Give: 76 °F
